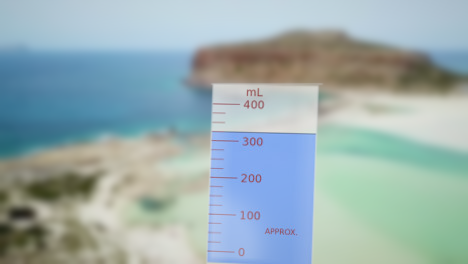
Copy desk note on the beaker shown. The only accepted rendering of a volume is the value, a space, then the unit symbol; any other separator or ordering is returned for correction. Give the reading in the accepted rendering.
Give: 325 mL
